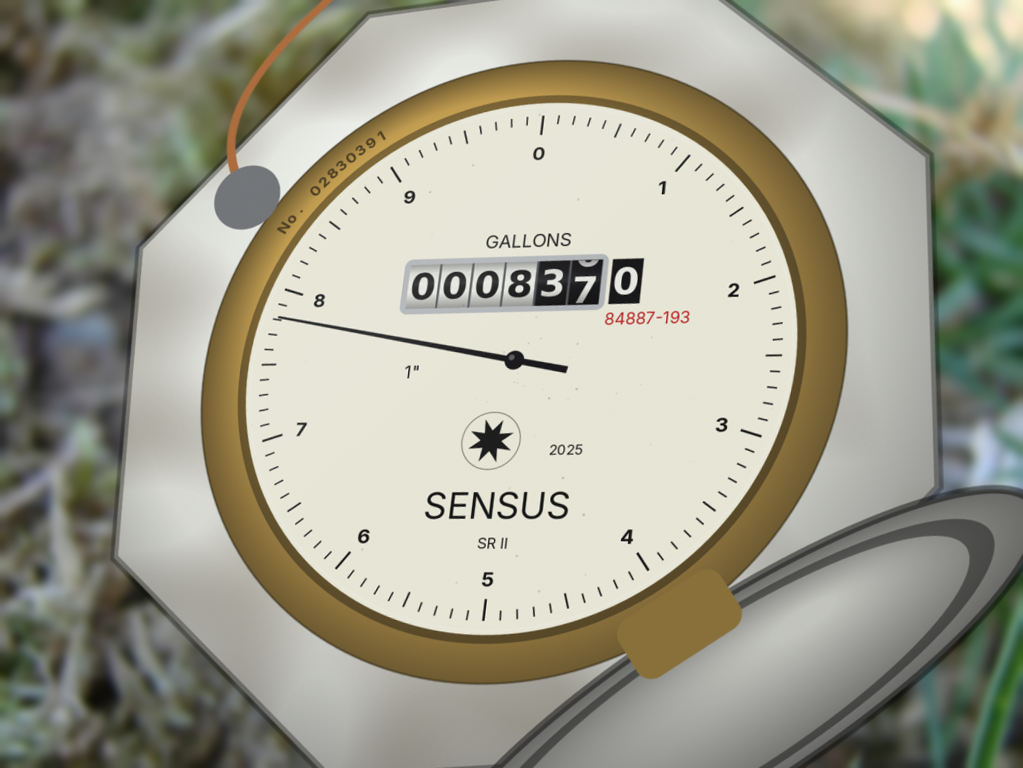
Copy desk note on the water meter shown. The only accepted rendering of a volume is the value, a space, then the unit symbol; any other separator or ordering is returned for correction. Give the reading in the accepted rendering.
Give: 8367.8 gal
